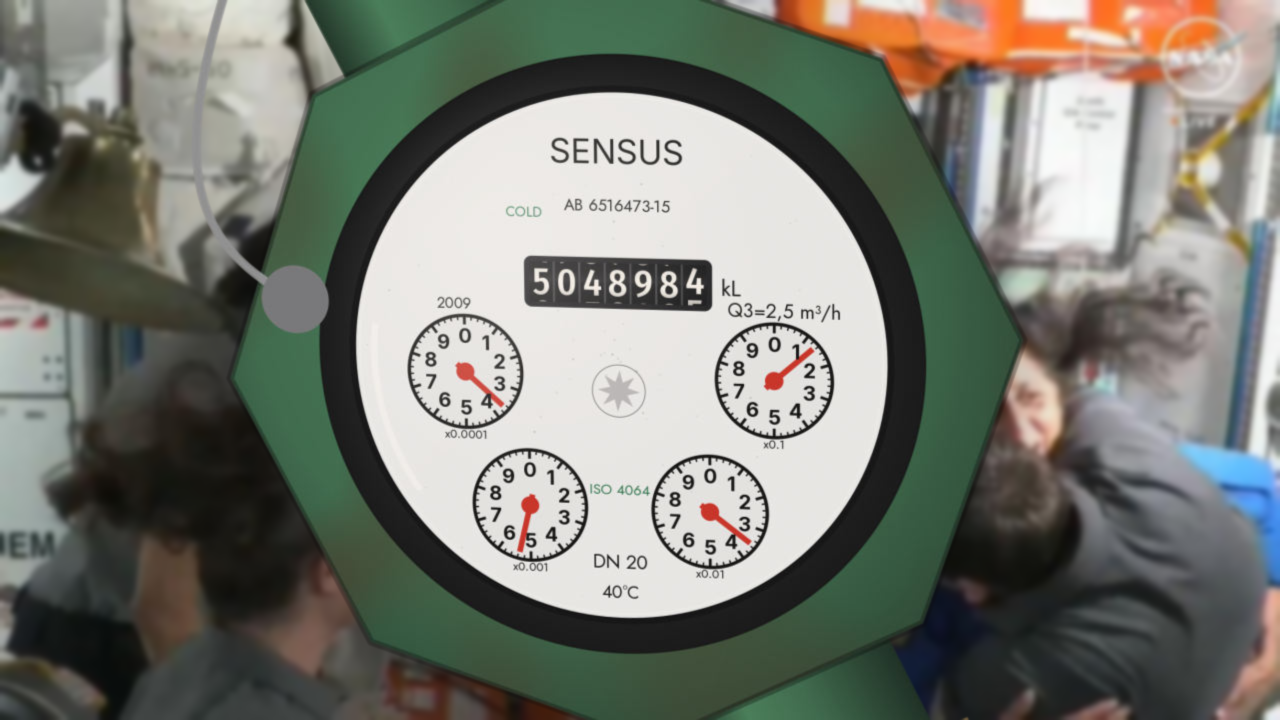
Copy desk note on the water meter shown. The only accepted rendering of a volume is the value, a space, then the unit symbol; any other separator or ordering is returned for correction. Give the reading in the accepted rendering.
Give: 5048984.1353 kL
